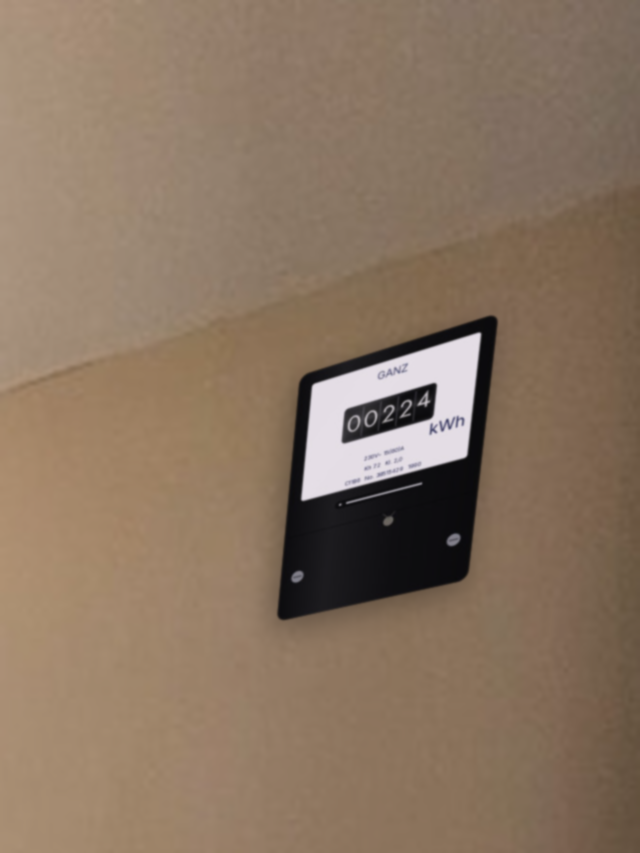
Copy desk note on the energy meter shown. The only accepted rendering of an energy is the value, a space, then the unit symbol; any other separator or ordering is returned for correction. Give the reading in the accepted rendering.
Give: 224 kWh
